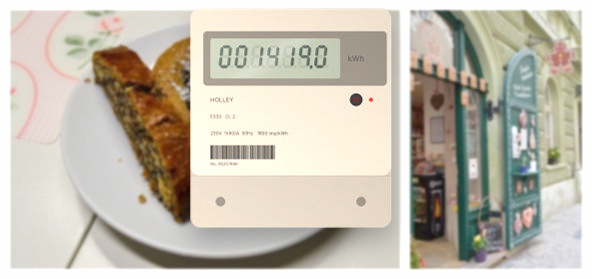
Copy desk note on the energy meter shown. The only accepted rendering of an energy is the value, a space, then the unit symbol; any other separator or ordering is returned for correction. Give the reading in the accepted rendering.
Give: 1419.0 kWh
